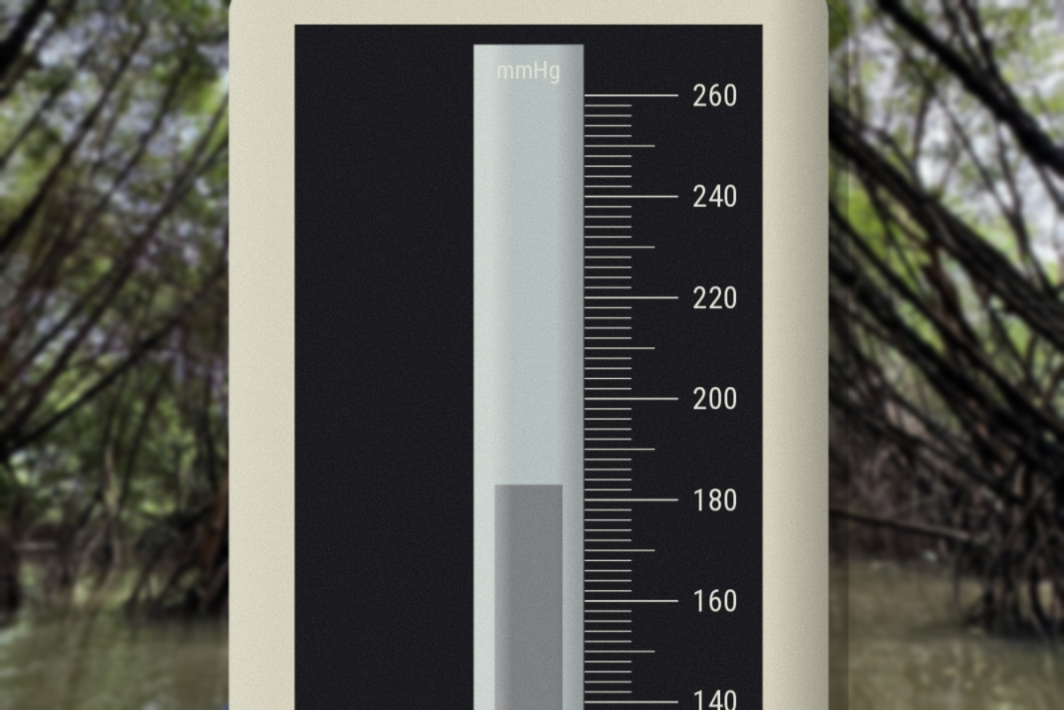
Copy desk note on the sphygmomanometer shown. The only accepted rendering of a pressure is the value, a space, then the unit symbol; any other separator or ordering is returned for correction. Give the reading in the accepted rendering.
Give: 183 mmHg
